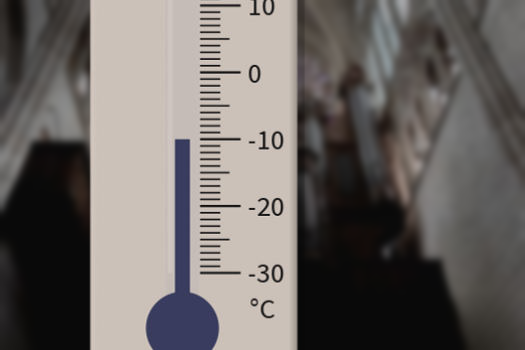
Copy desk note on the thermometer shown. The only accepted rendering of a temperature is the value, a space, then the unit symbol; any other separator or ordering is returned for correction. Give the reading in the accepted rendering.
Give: -10 °C
